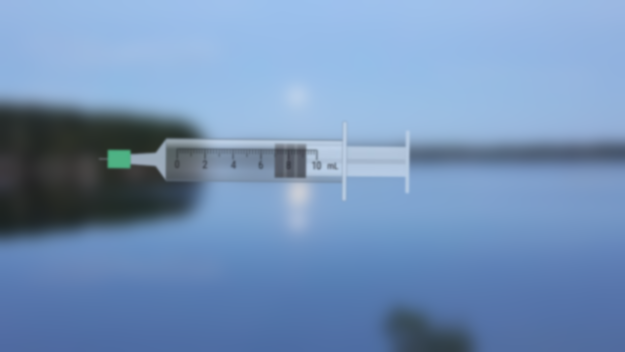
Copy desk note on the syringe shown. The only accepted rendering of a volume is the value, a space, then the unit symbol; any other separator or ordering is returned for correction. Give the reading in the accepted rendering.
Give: 7 mL
